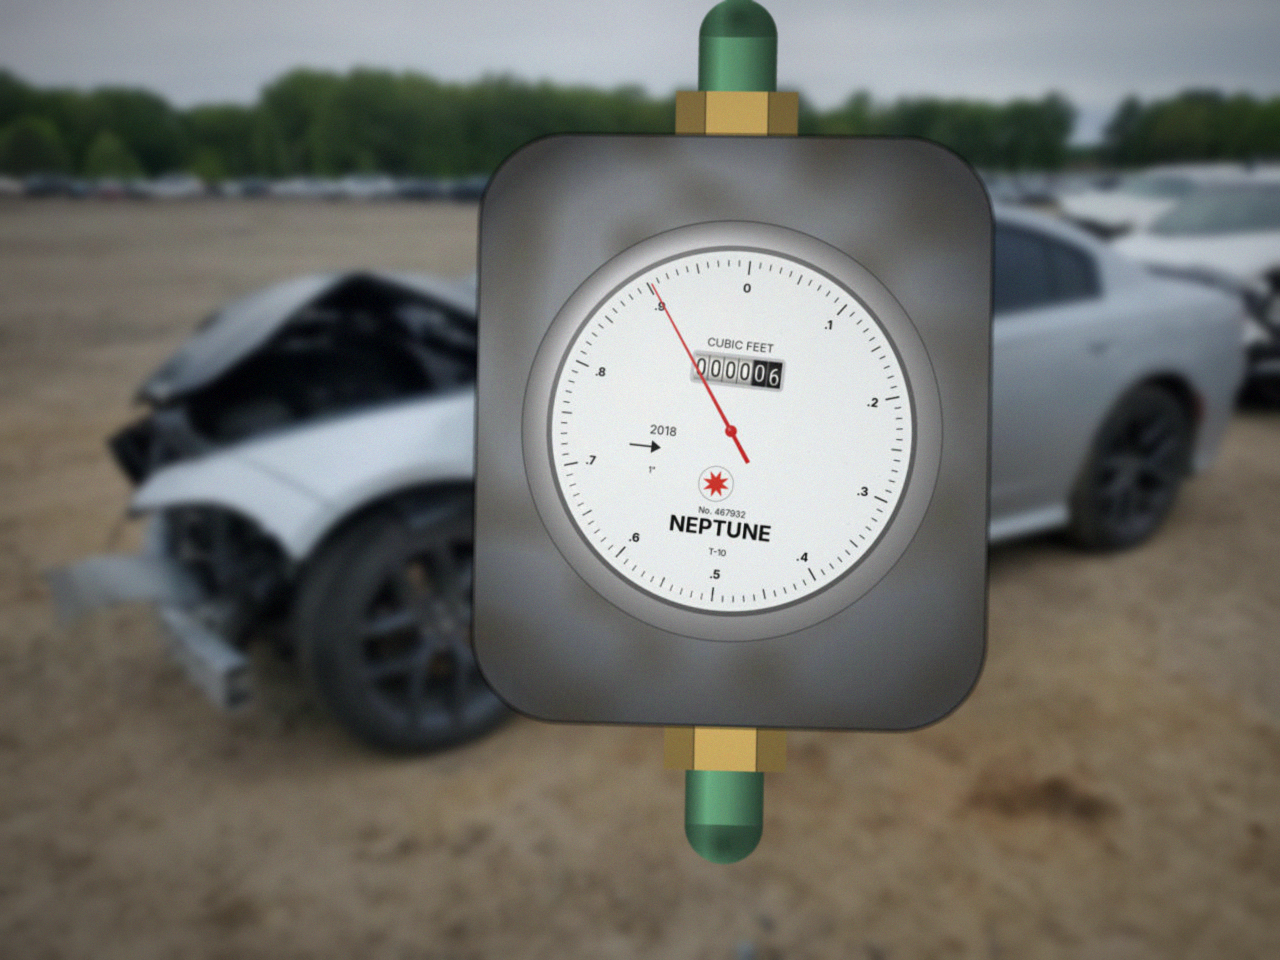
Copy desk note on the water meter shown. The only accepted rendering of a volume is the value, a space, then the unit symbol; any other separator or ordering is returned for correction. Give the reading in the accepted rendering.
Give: 5.90 ft³
